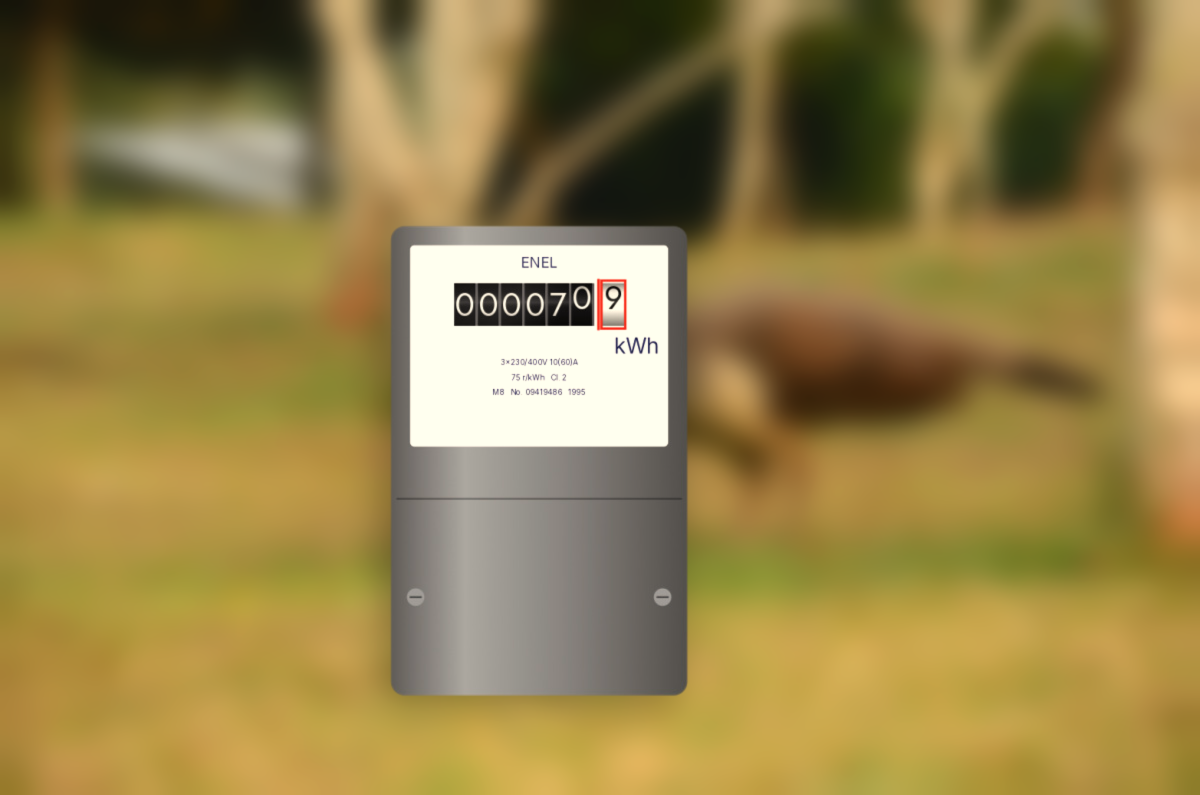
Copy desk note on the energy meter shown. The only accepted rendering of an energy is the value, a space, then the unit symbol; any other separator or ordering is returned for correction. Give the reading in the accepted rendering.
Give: 70.9 kWh
